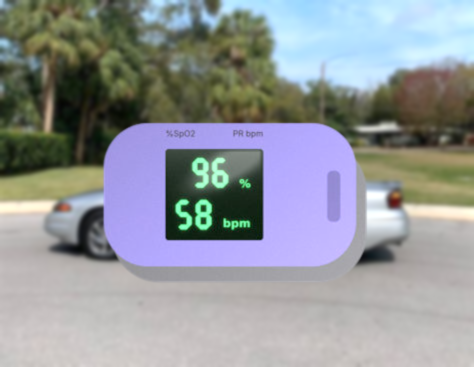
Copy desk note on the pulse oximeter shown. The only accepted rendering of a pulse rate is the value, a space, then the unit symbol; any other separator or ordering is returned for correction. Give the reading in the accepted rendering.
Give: 58 bpm
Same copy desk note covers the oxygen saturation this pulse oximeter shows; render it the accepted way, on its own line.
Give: 96 %
